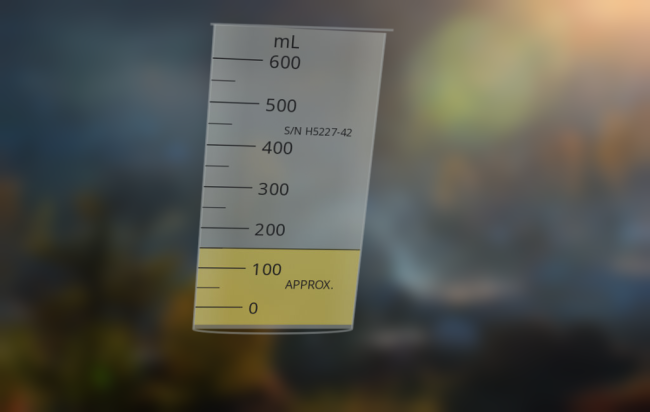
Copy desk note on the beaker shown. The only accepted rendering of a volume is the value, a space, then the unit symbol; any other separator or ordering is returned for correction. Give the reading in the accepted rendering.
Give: 150 mL
